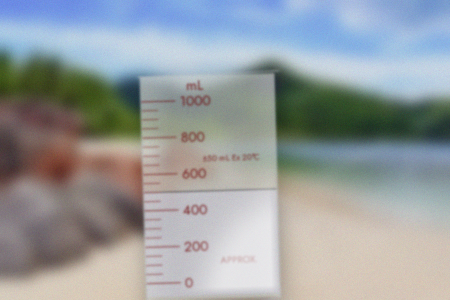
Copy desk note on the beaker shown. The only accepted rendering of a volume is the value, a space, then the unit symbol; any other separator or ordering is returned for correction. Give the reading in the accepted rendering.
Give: 500 mL
